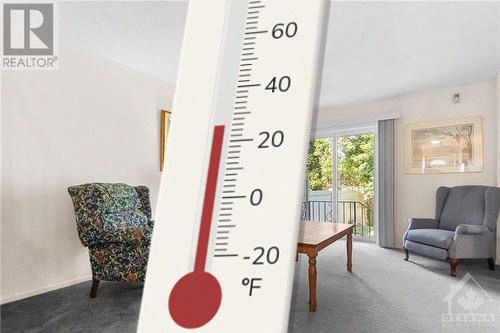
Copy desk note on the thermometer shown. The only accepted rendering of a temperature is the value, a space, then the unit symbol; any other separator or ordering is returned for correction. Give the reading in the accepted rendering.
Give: 26 °F
